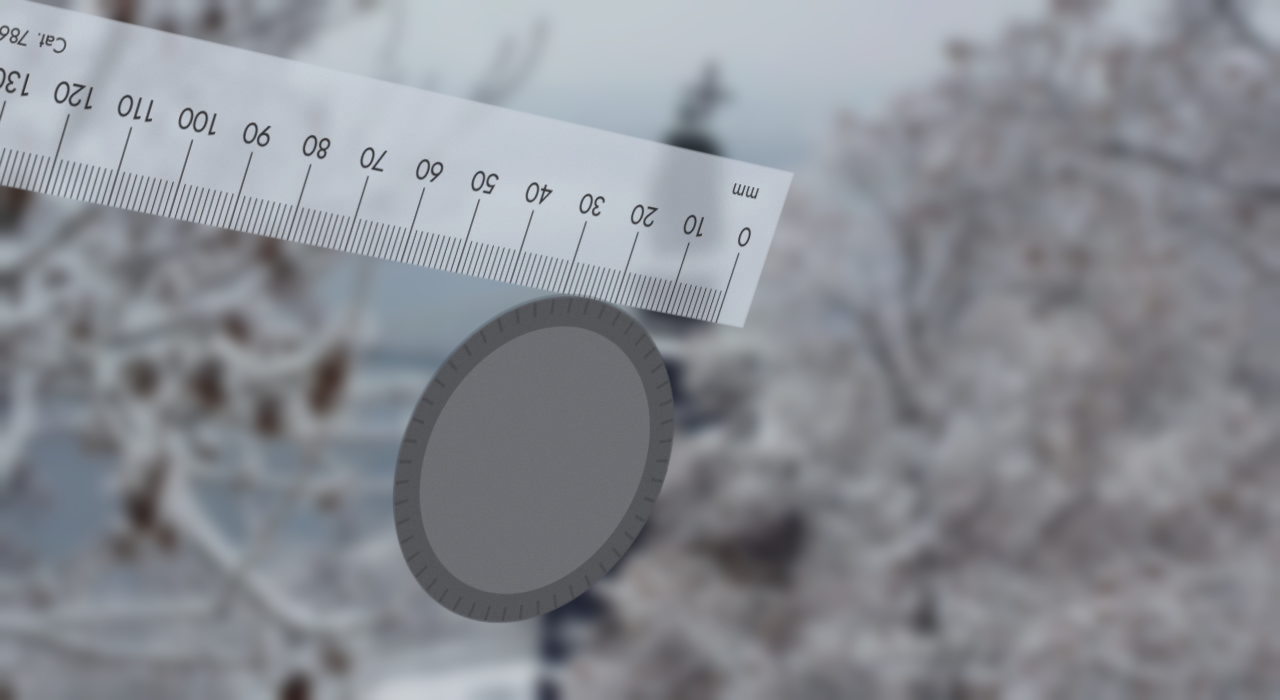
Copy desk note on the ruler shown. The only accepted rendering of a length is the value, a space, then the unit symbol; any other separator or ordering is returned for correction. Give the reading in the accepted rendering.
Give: 50 mm
